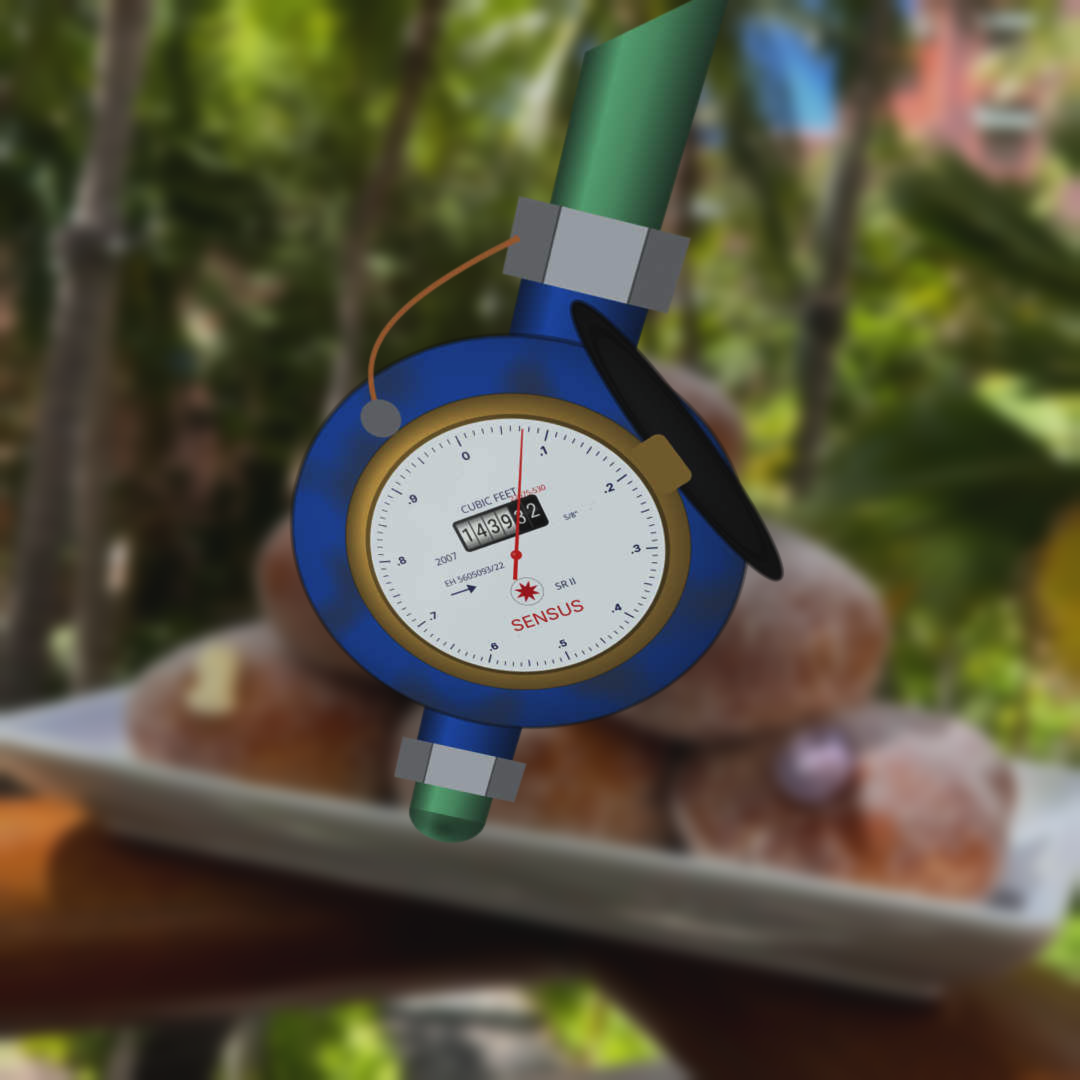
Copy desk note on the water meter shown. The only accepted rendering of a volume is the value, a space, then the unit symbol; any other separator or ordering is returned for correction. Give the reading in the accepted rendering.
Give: 143932.07 ft³
